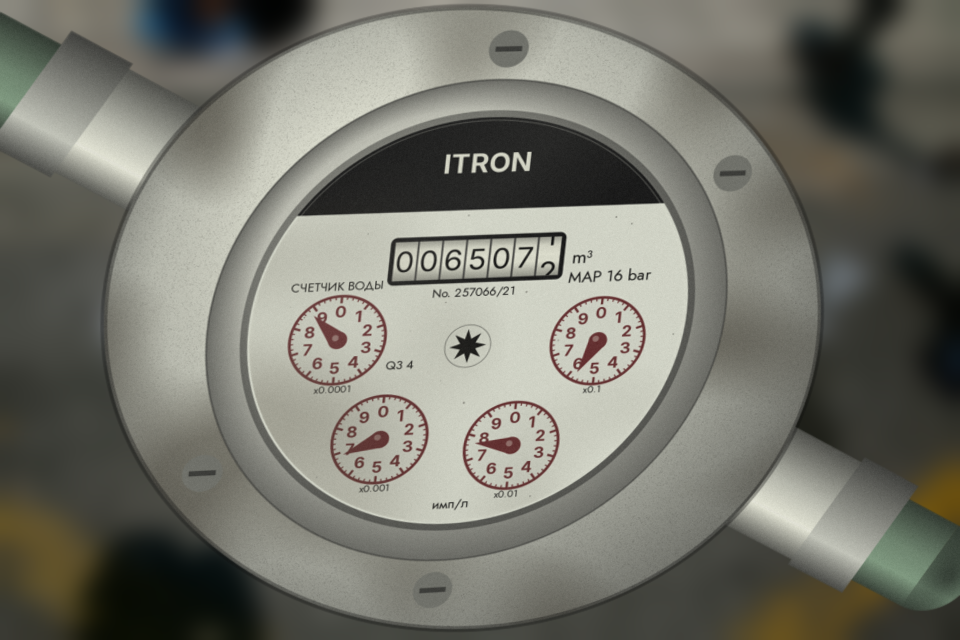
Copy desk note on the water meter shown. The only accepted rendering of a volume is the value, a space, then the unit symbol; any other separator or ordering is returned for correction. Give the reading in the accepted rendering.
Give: 65071.5768 m³
